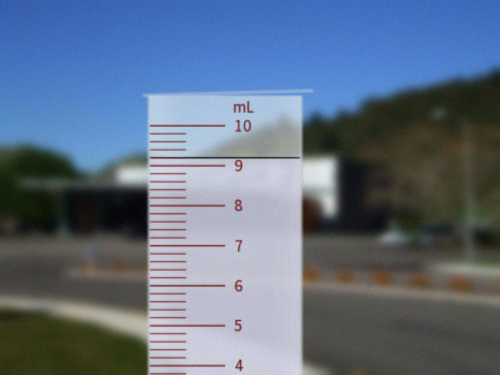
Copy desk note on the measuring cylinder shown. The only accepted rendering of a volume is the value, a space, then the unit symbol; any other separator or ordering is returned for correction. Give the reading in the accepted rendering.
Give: 9.2 mL
